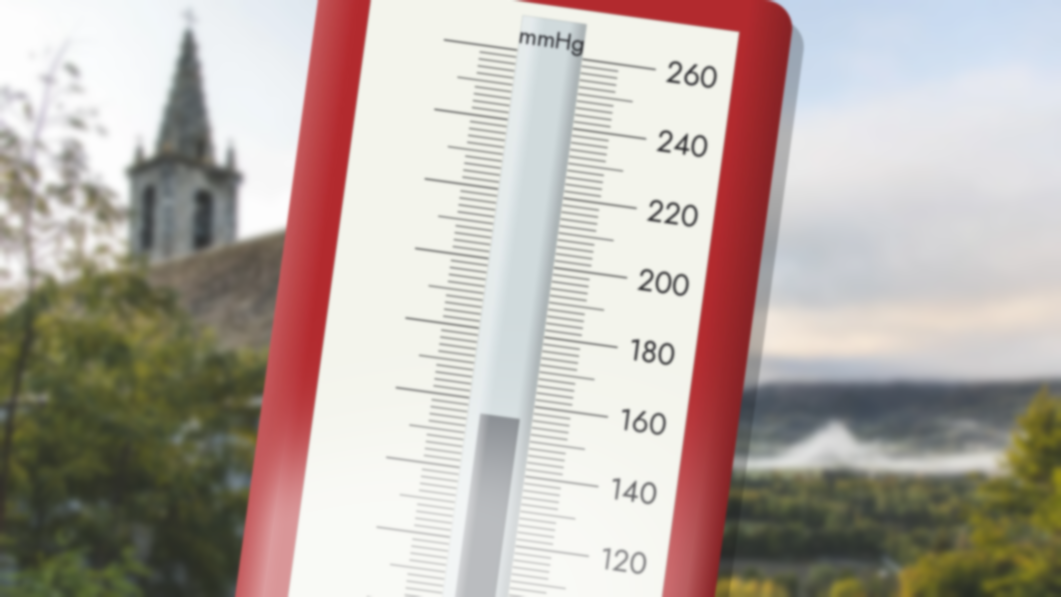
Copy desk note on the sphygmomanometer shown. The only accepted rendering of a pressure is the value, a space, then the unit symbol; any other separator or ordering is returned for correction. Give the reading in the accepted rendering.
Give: 156 mmHg
